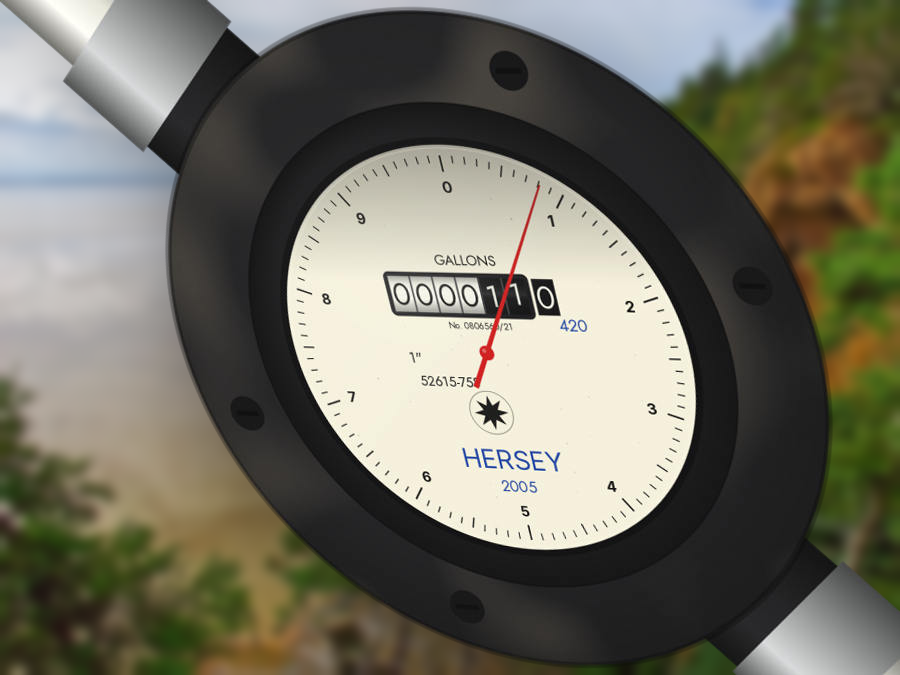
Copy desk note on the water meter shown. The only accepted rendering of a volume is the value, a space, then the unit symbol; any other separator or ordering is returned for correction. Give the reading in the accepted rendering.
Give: 110.8 gal
